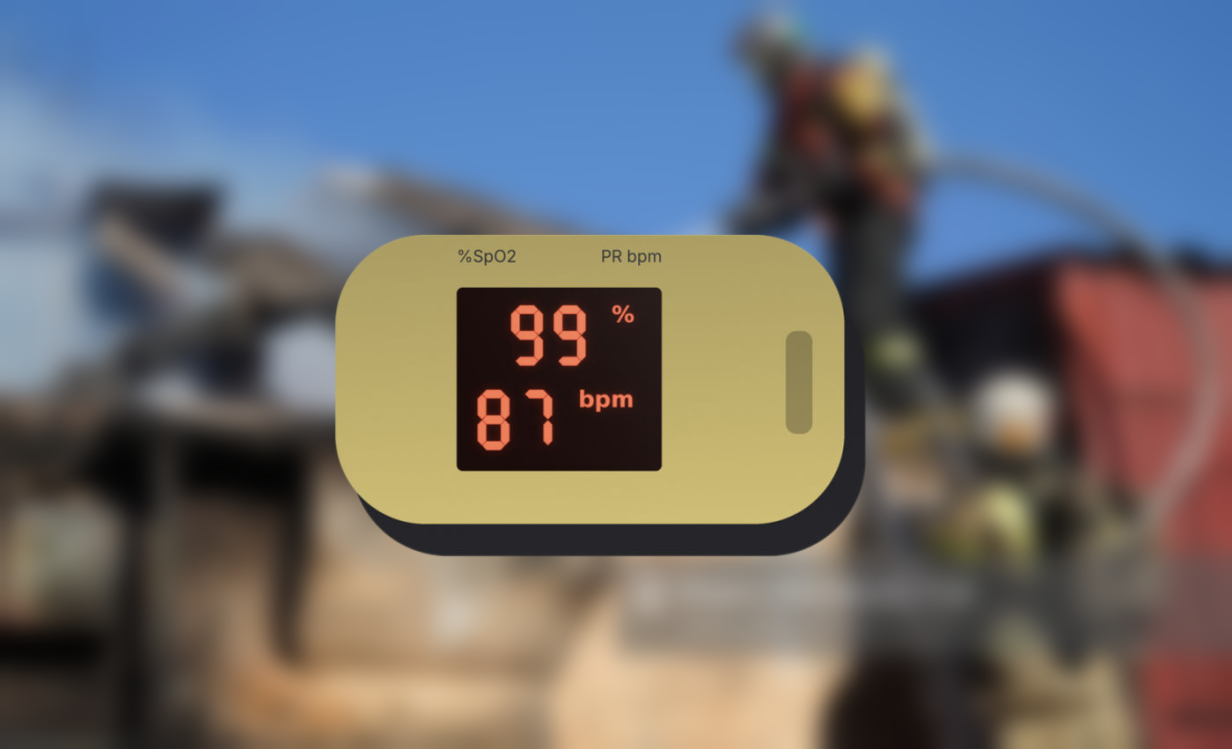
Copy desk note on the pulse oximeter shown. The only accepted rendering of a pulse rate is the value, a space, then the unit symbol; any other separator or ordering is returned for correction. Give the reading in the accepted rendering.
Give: 87 bpm
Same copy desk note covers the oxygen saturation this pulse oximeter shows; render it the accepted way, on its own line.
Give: 99 %
